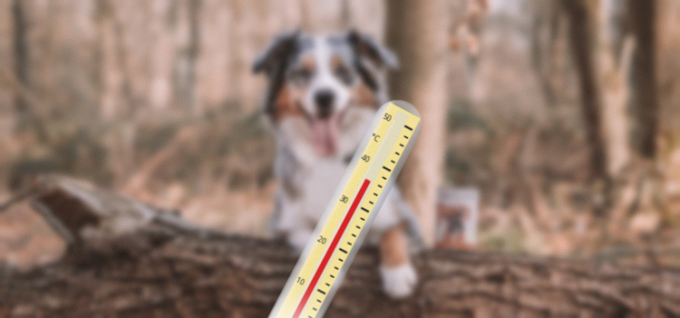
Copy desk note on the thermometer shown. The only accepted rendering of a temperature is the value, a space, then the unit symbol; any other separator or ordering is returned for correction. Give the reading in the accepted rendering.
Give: 36 °C
